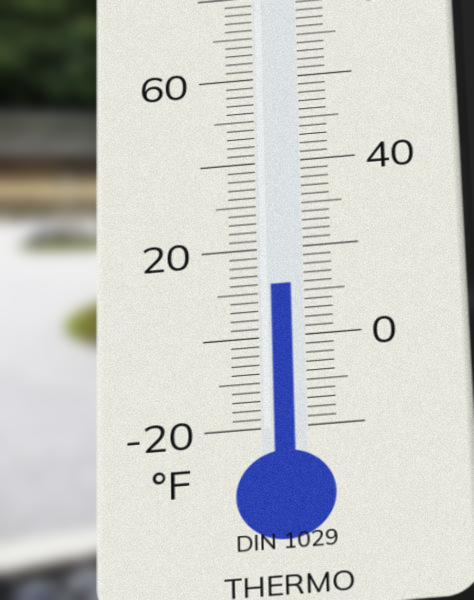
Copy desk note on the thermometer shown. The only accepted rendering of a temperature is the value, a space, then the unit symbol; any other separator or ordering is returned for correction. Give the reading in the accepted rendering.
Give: 12 °F
